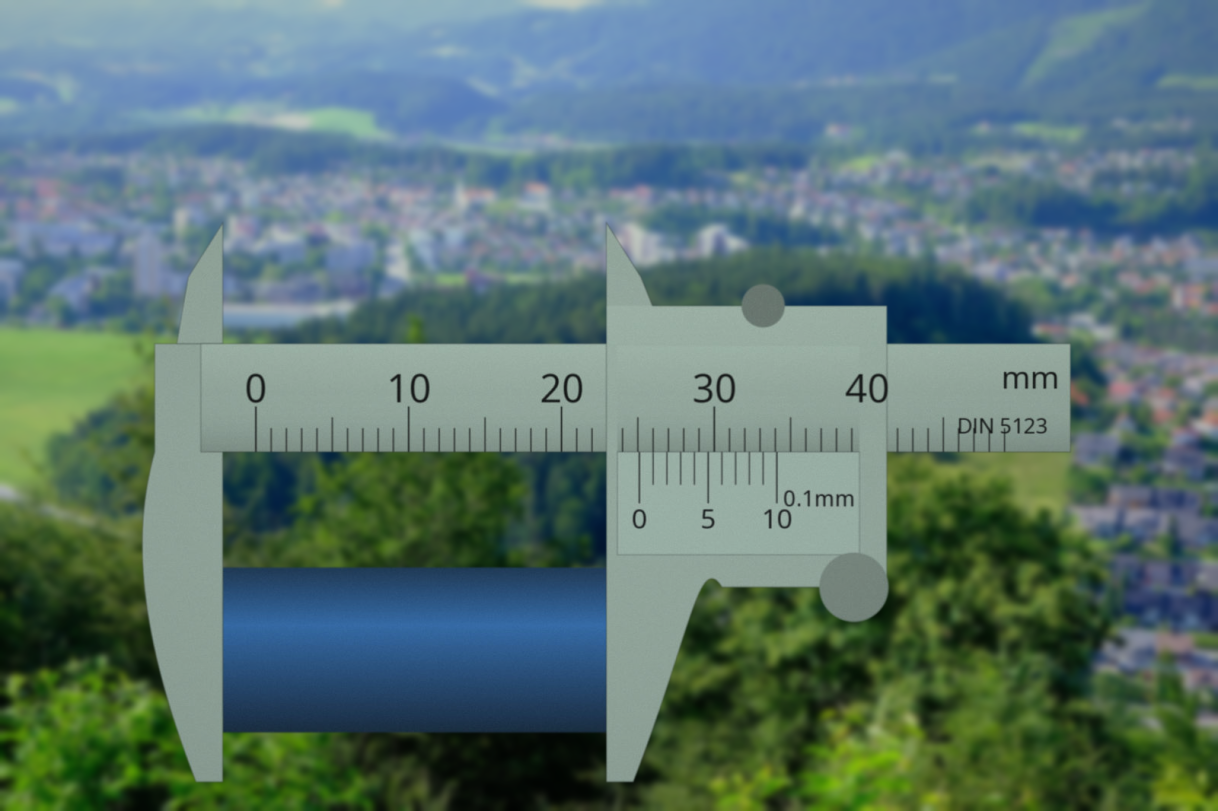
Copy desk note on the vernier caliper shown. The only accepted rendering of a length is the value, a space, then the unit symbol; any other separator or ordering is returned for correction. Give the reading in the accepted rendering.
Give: 25.1 mm
